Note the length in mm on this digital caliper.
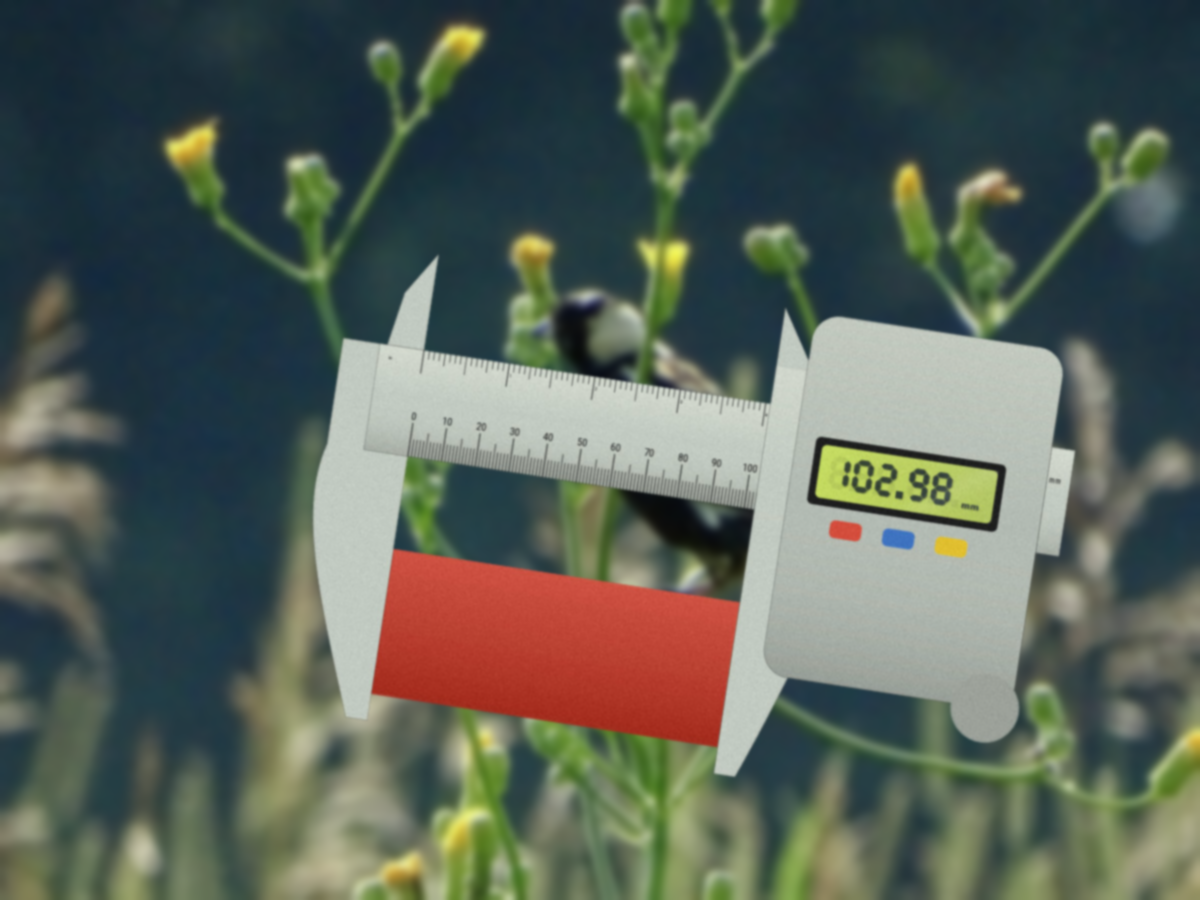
102.98 mm
